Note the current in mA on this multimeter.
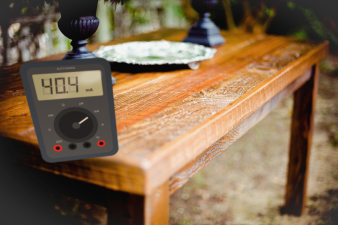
40.4 mA
